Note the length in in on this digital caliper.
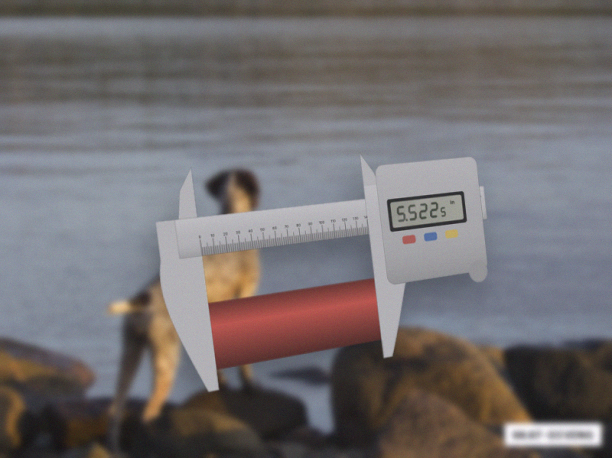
5.5225 in
